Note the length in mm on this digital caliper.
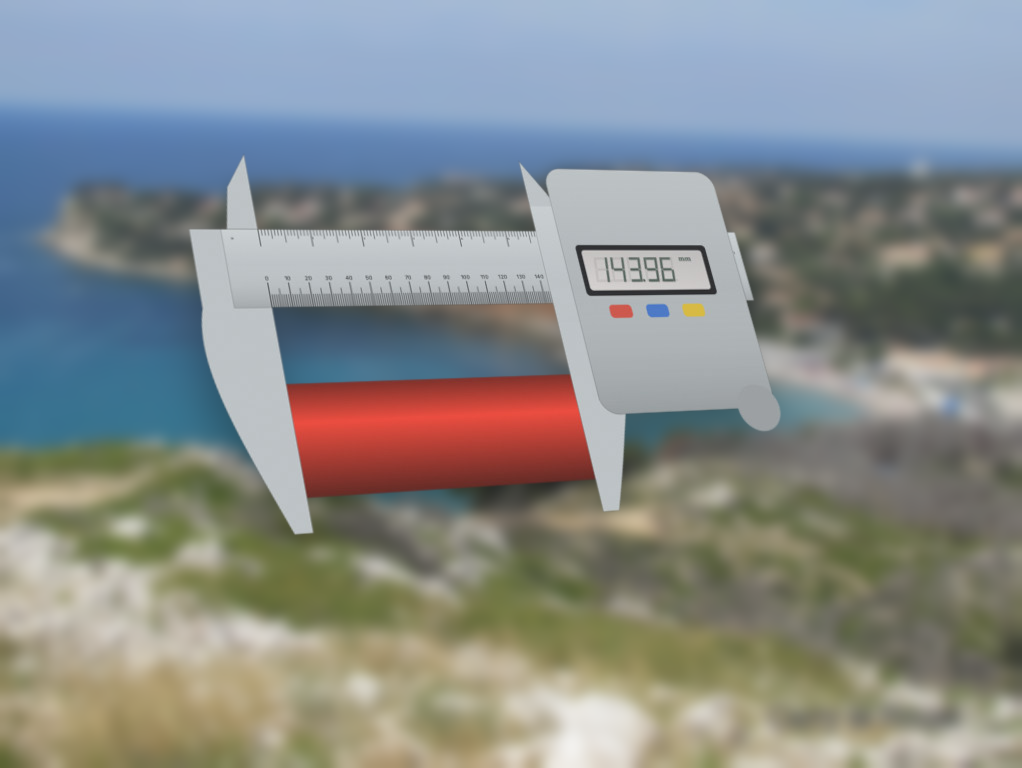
143.96 mm
